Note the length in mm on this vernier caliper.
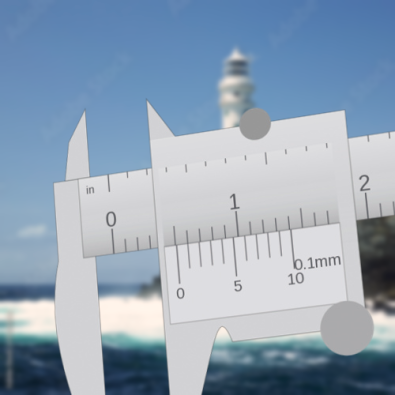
5.1 mm
